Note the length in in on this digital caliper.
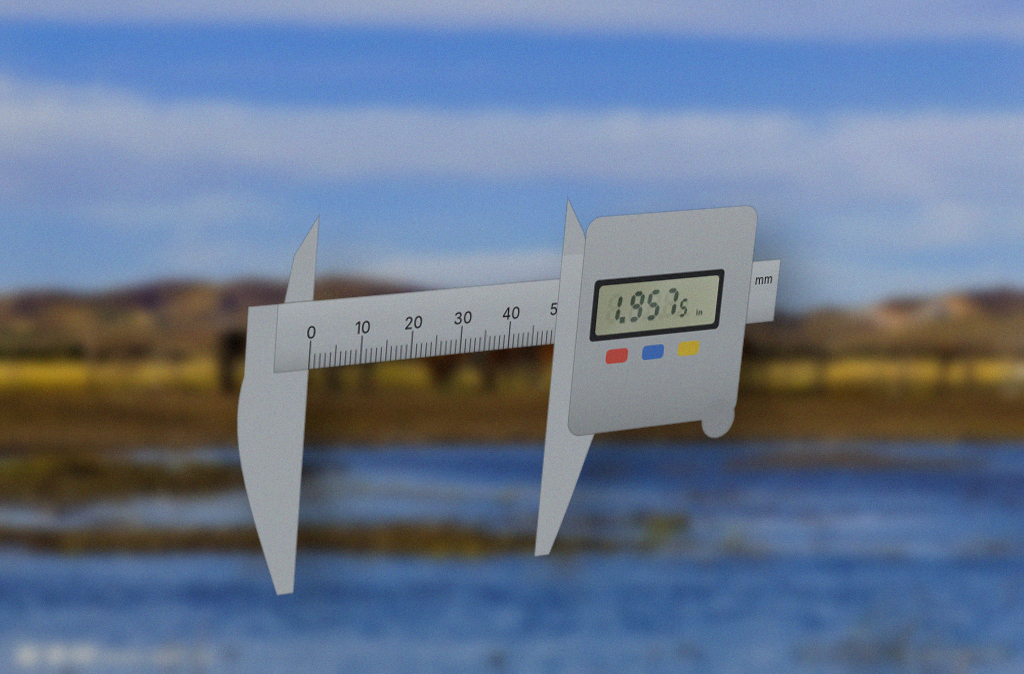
1.9575 in
